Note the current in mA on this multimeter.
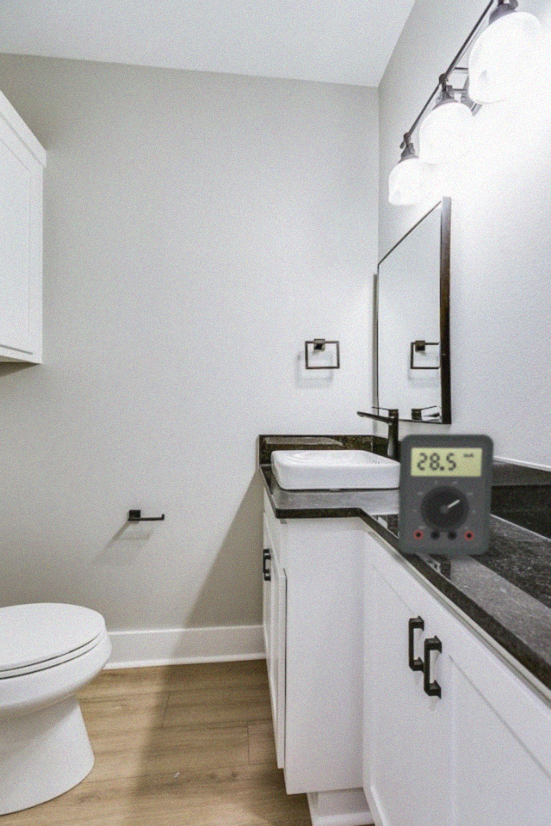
28.5 mA
